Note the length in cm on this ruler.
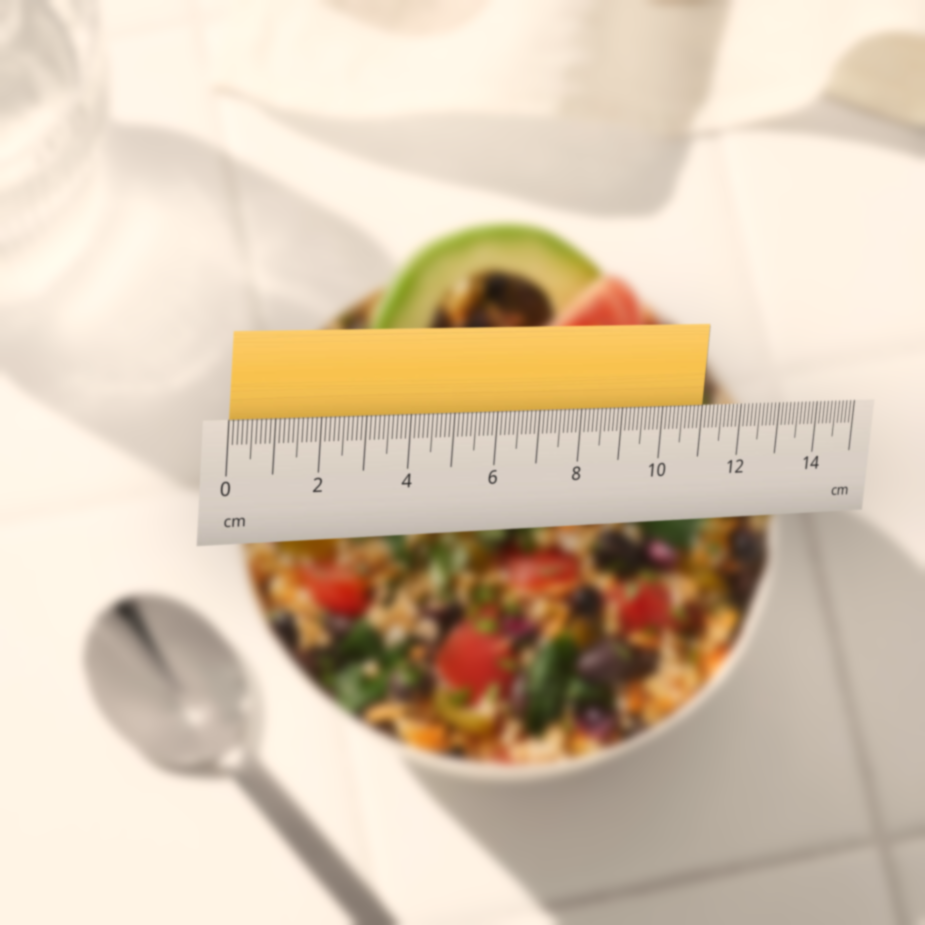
11 cm
